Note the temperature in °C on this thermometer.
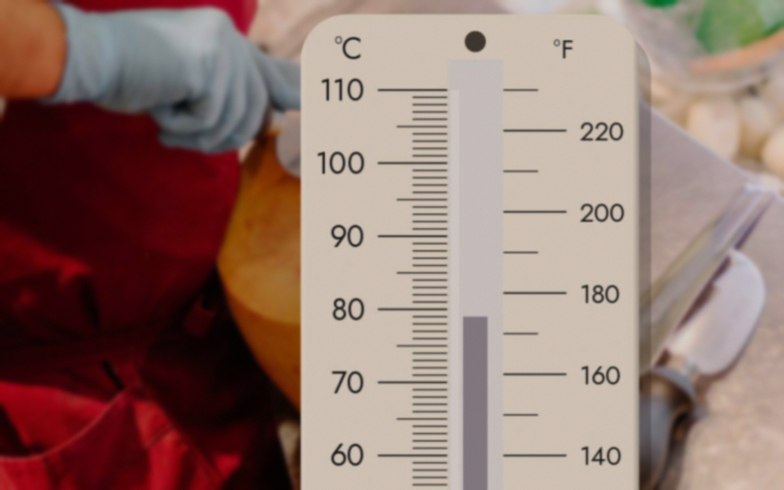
79 °C
